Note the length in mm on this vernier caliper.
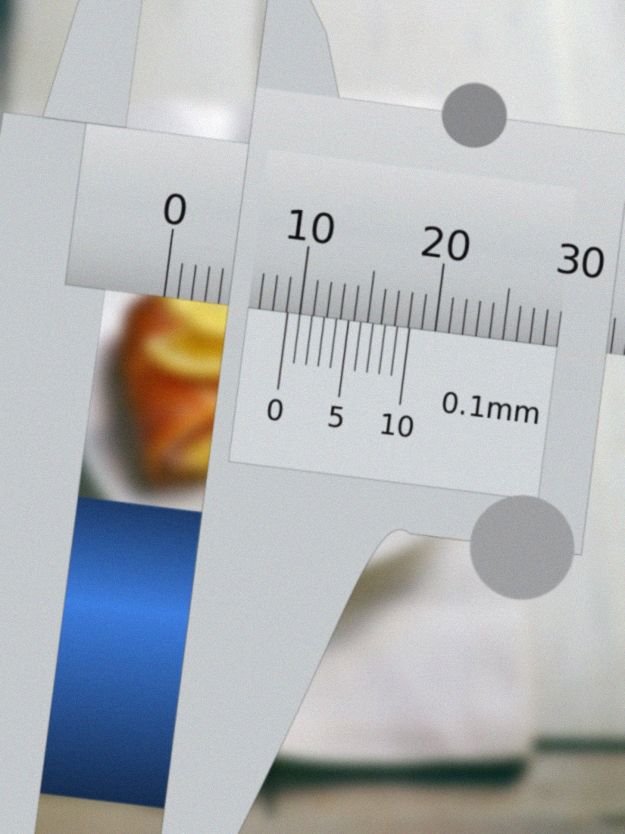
9.1 mm
